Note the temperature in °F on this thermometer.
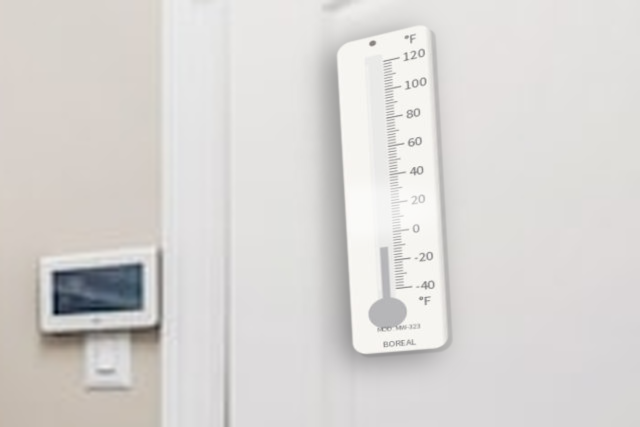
-10 °F
